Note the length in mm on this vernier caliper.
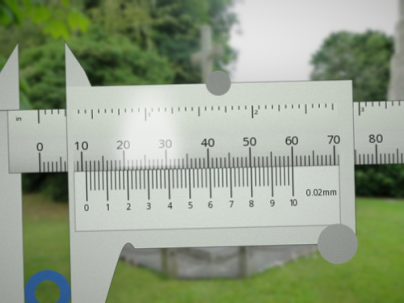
11.0 mm
